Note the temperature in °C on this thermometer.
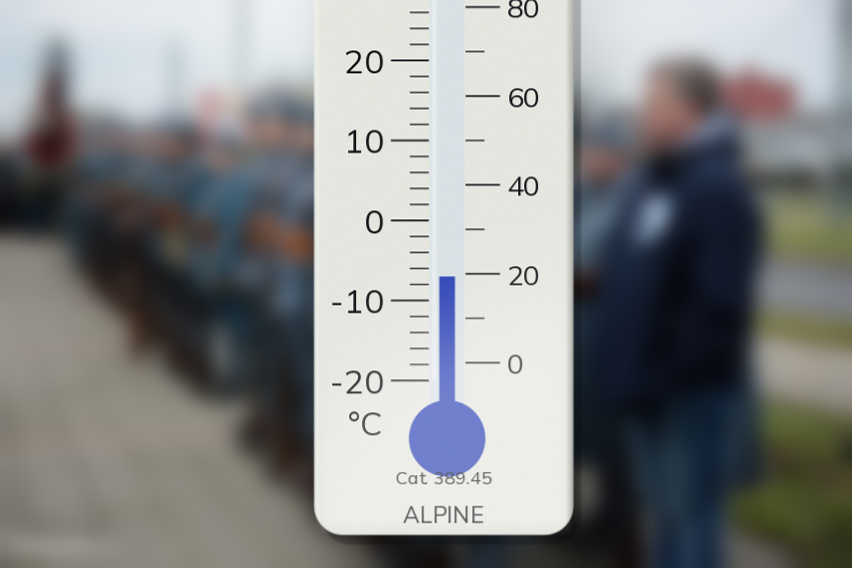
-7 °C
